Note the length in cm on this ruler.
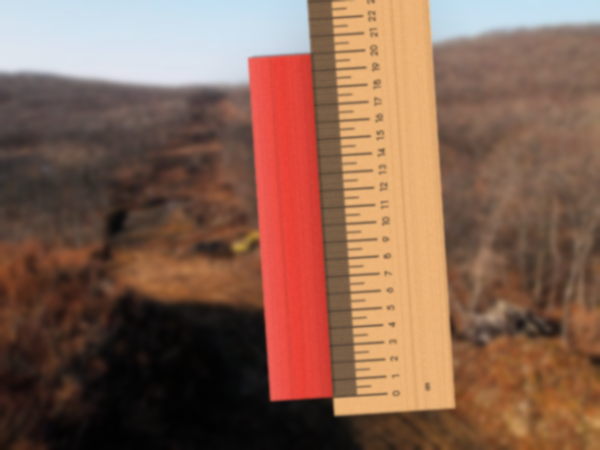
20 cm
